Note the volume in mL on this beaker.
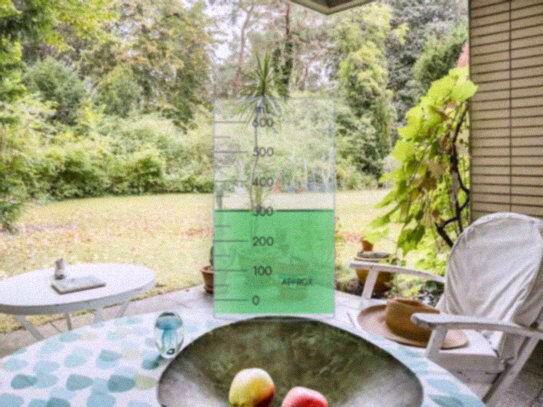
300 mL
